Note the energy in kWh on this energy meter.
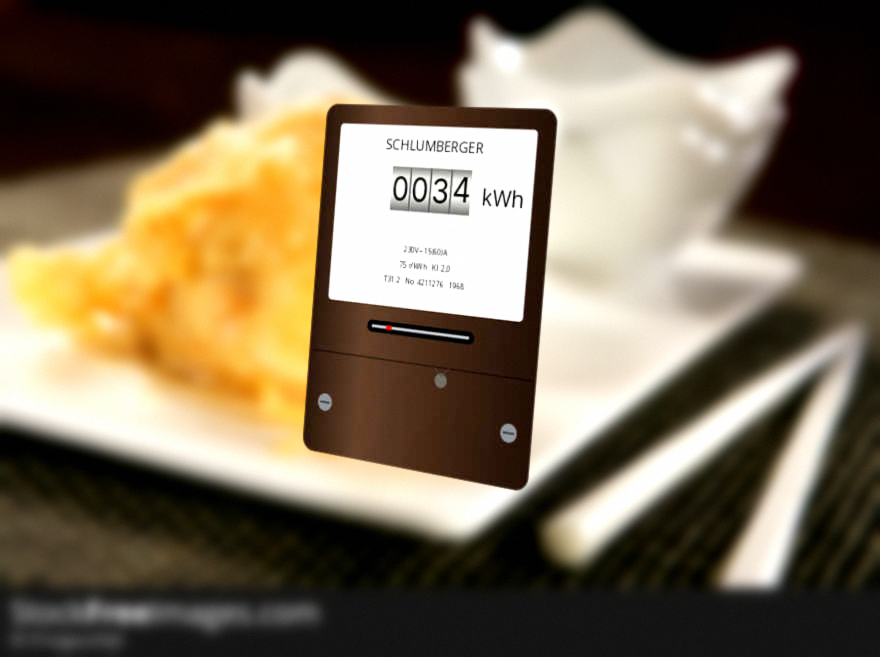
34 kWh
